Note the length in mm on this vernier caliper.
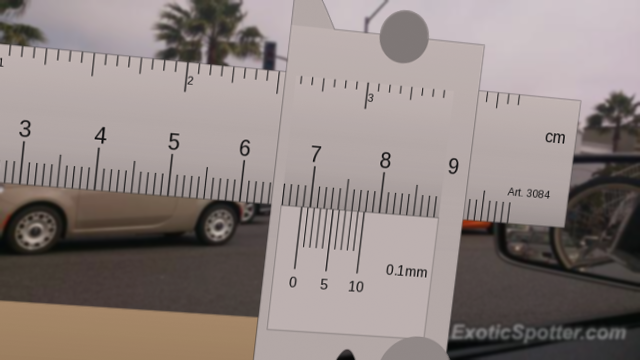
68.8 mm
